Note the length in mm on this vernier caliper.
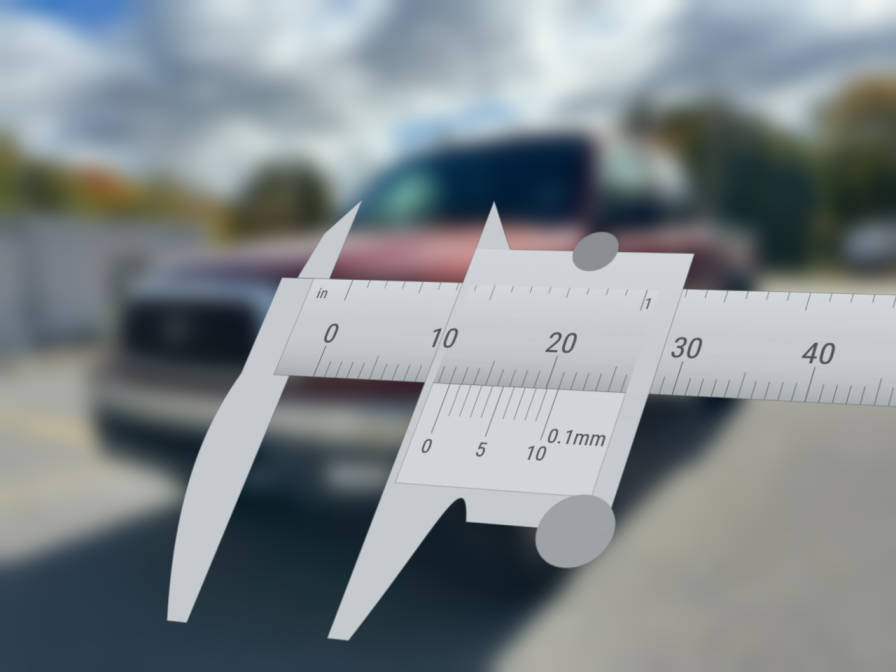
12.0 mm
